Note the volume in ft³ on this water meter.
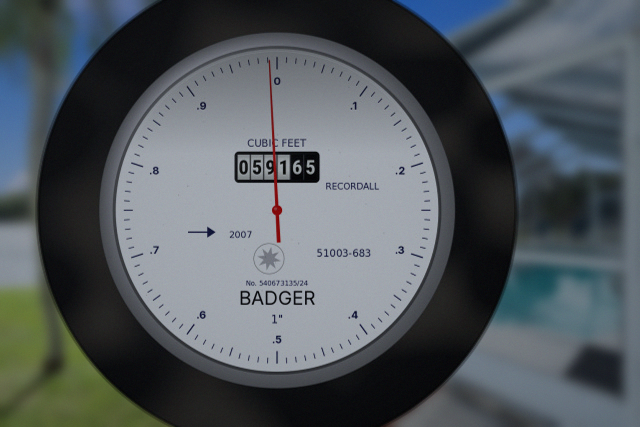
59164.99 ft³
